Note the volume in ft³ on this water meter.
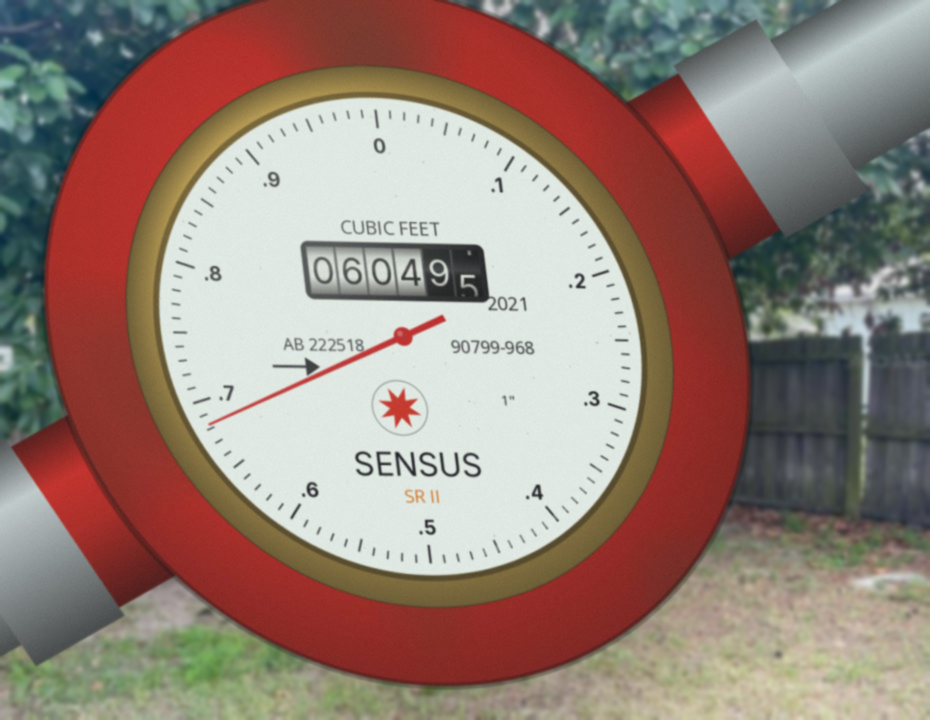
60494.68 ft³
